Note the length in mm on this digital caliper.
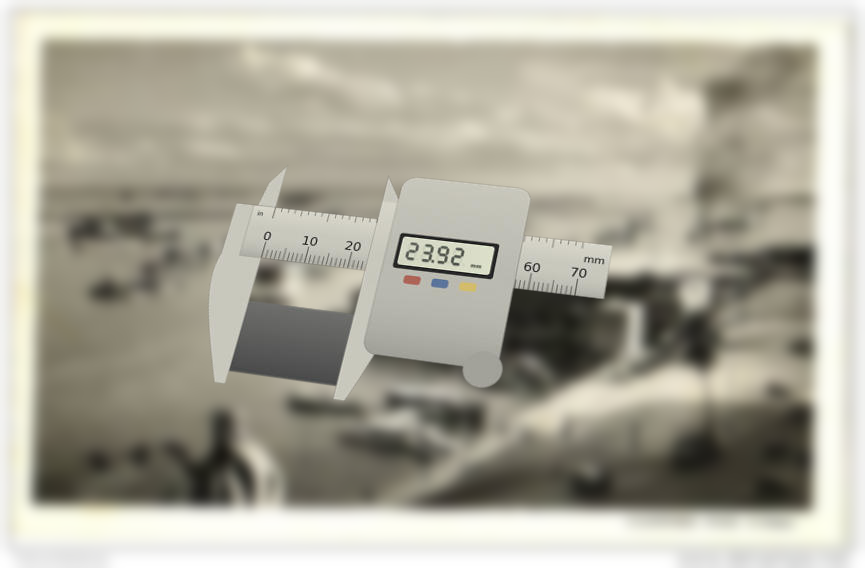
23.92 mm
